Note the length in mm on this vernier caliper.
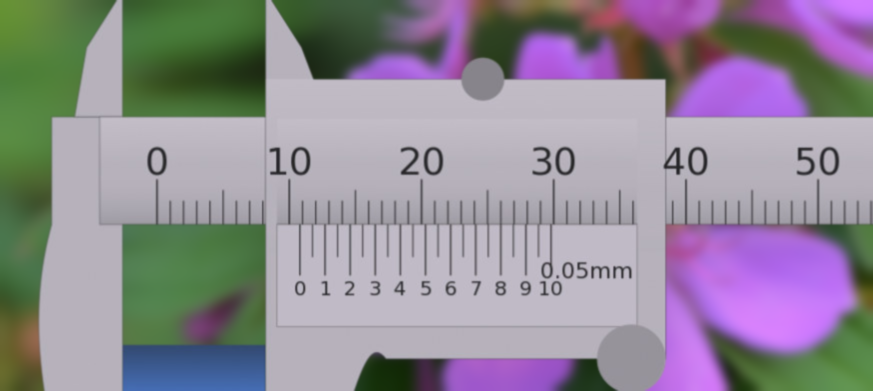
10.8 mm
